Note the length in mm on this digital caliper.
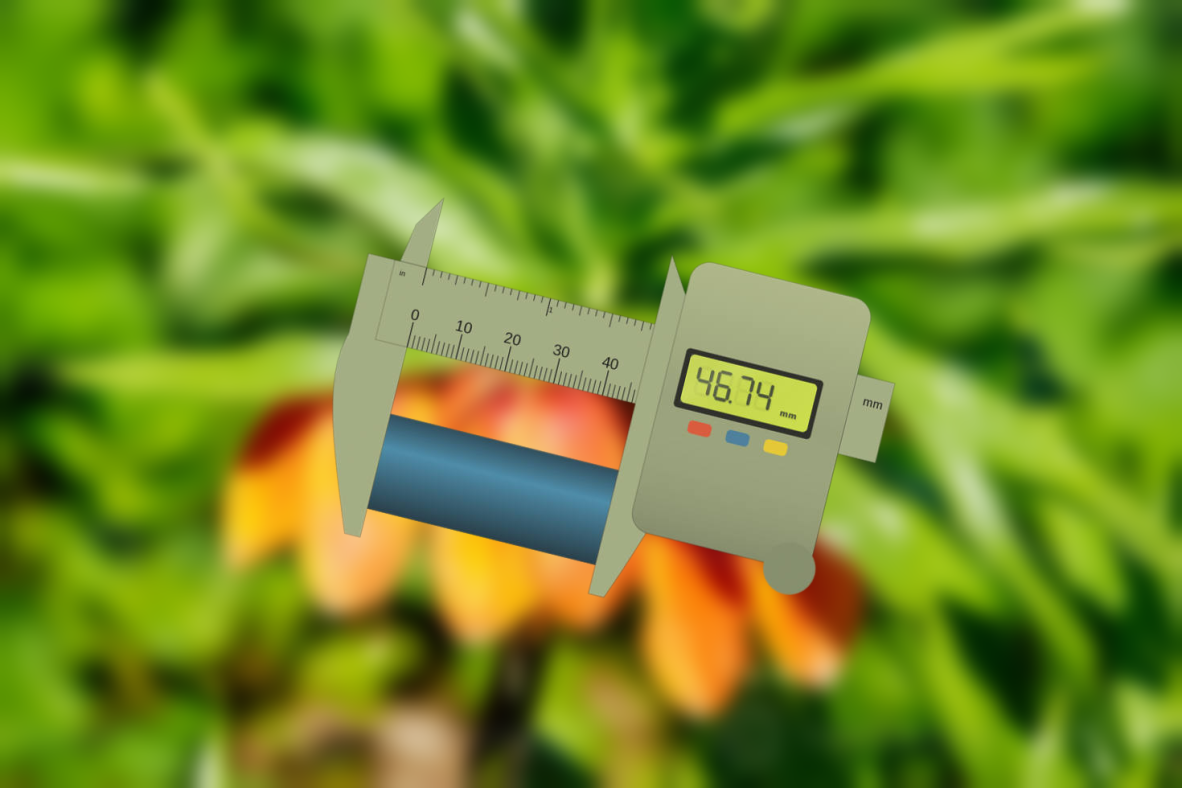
46.74 mm
